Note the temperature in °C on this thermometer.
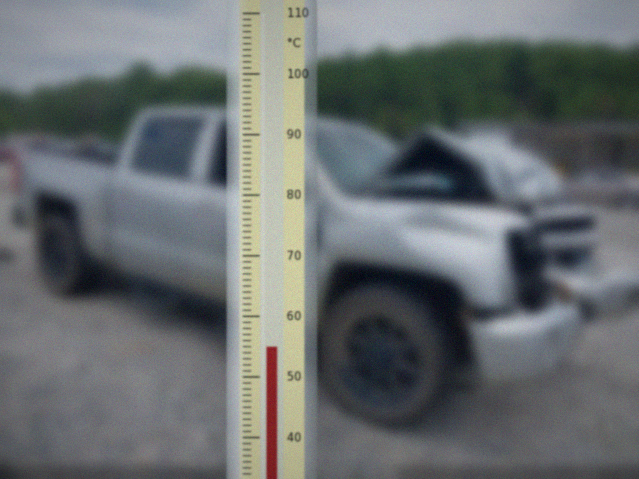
55 °C
